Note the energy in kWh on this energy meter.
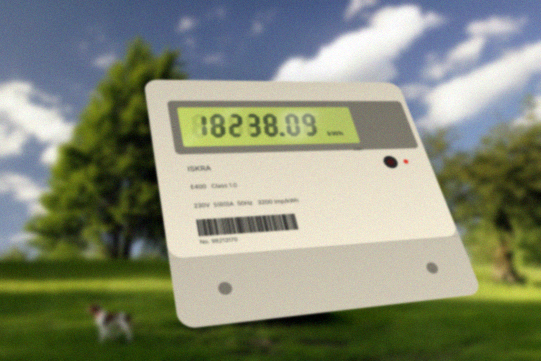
18238.09 kWh
